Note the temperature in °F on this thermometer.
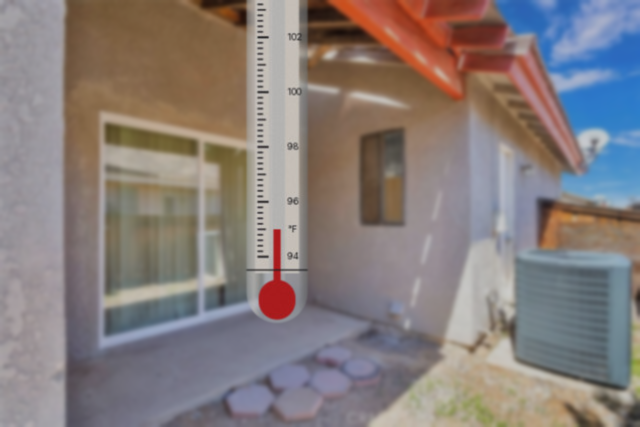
95 °F
